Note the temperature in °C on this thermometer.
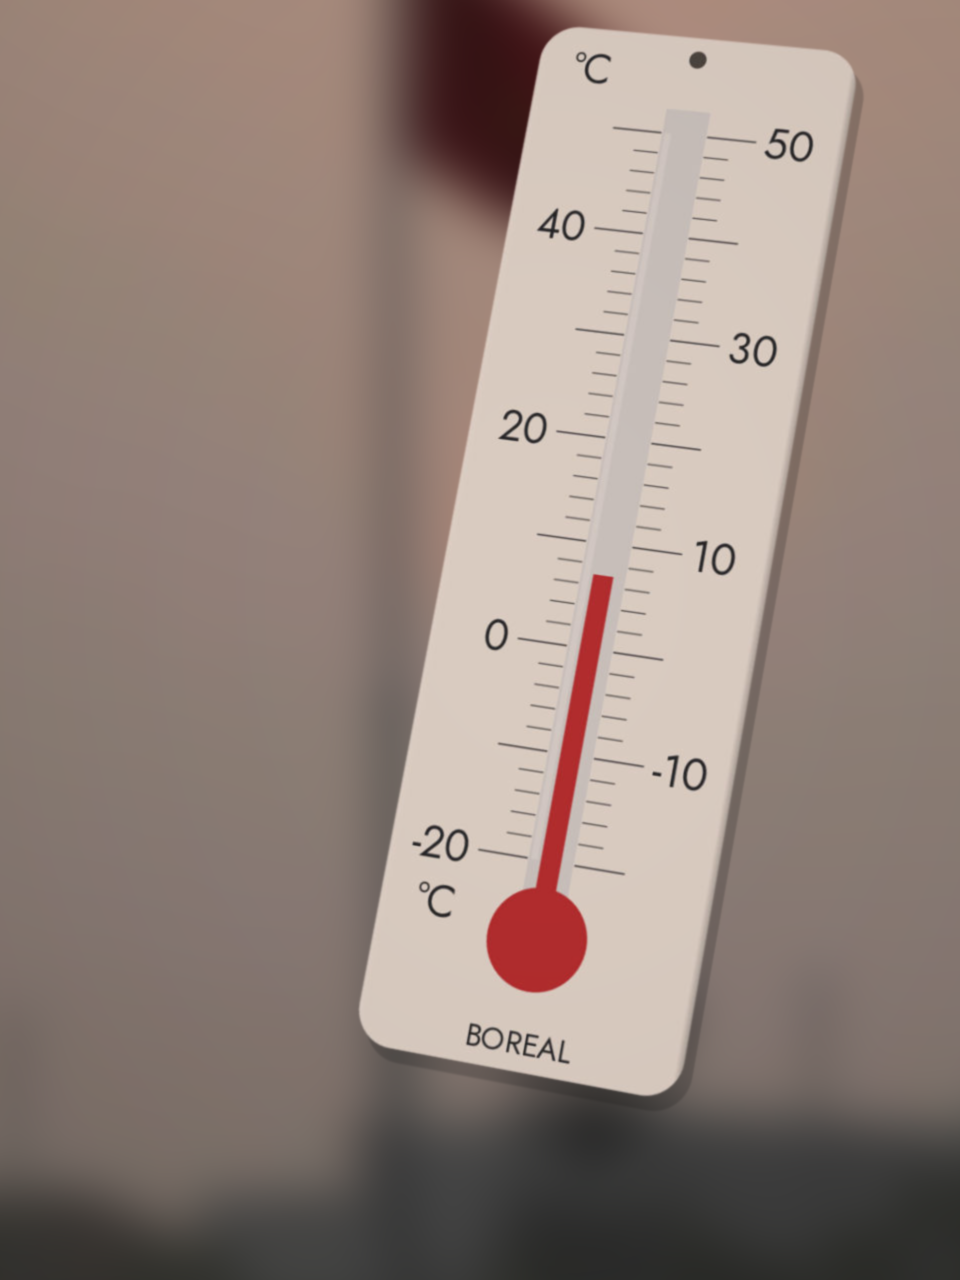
7 °C
